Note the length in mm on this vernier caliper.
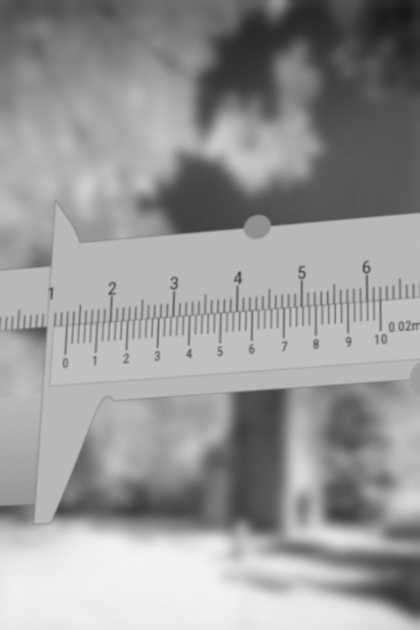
13.0 mm
